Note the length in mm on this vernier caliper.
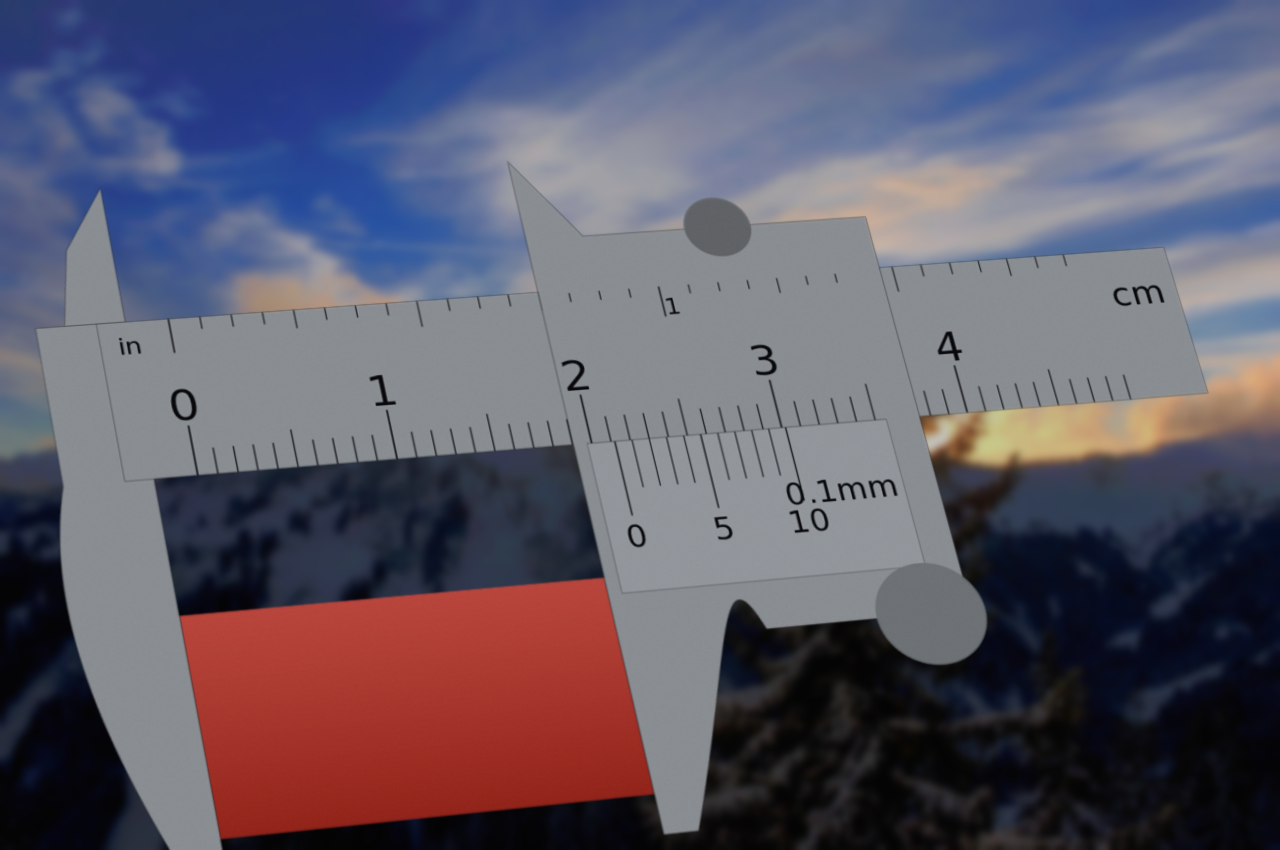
21.2 mm
